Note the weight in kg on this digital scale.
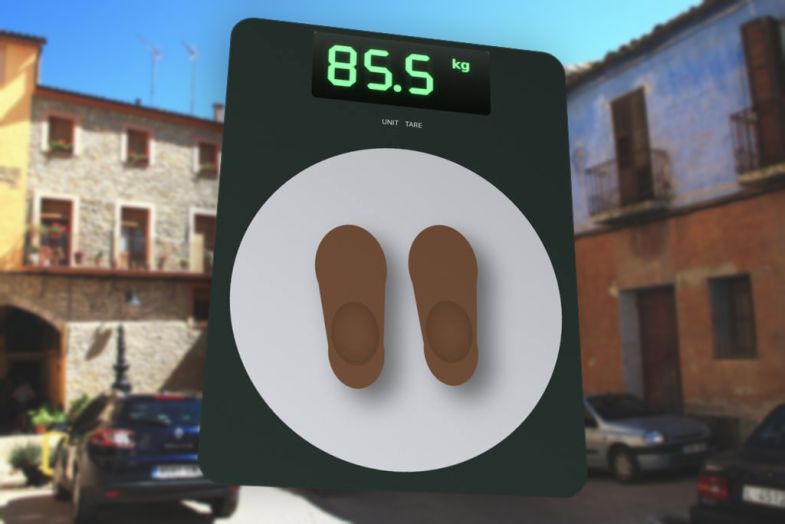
85.5 kg
